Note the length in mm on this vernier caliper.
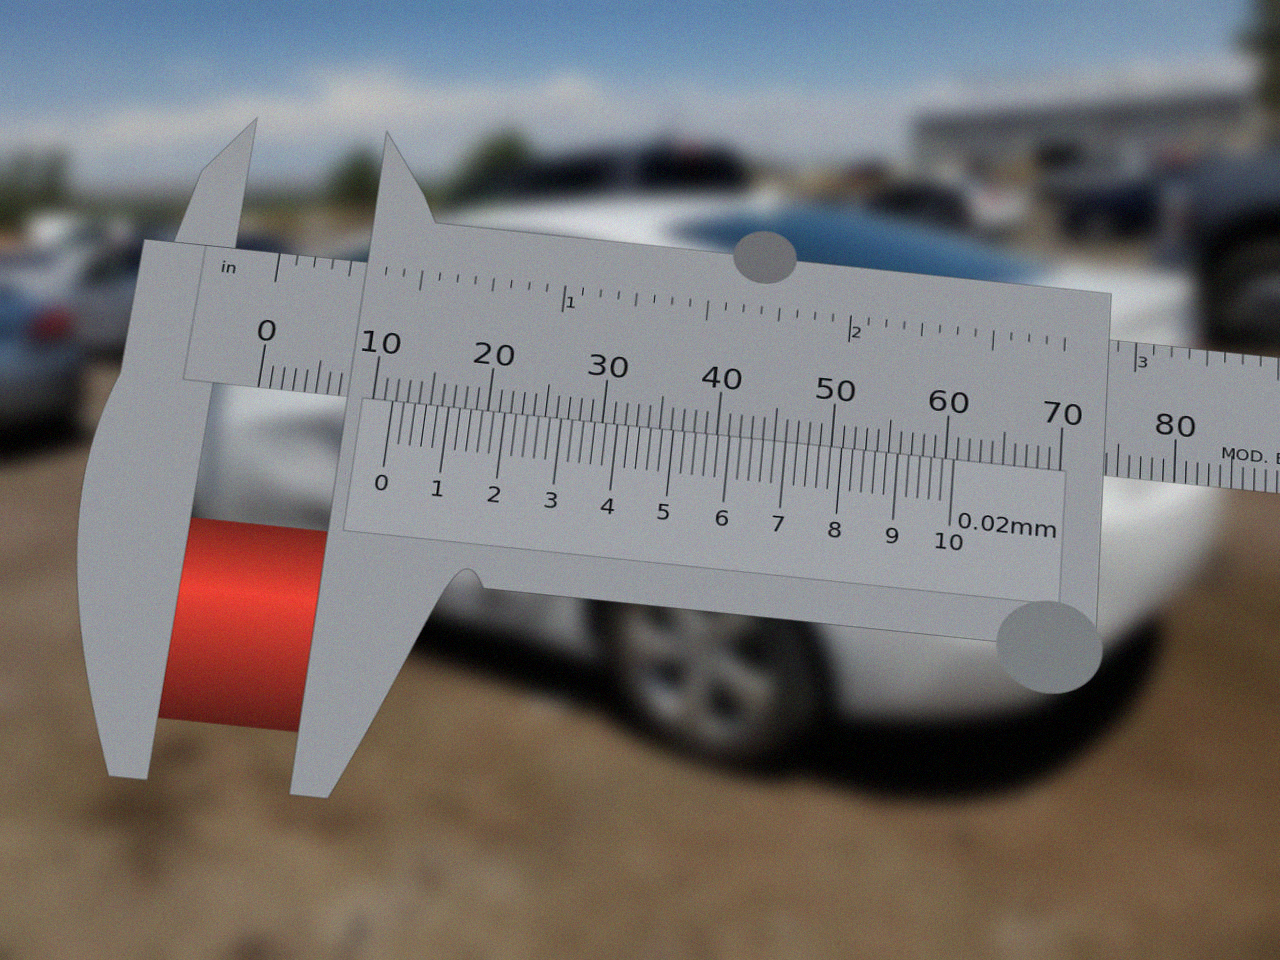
11.7 mm
